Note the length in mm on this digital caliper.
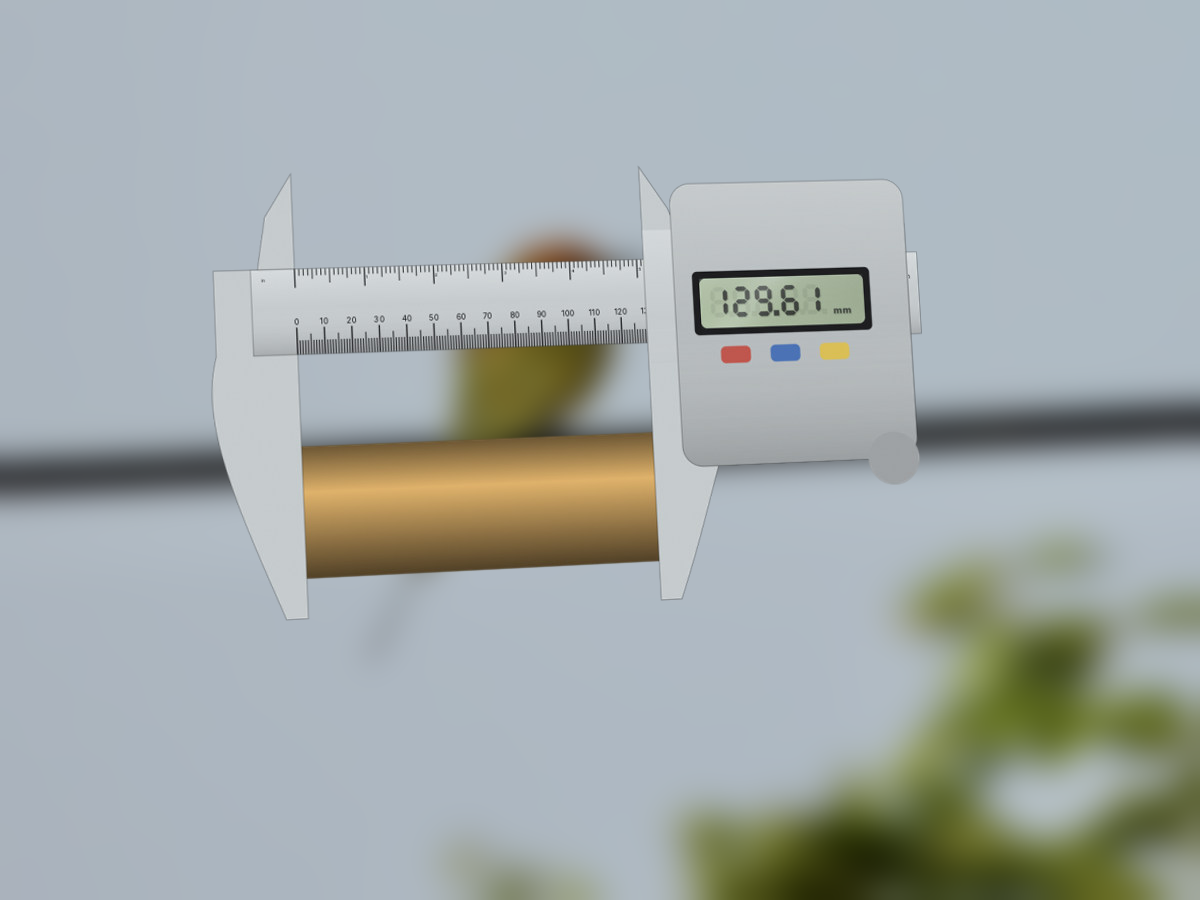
129.61 mm
